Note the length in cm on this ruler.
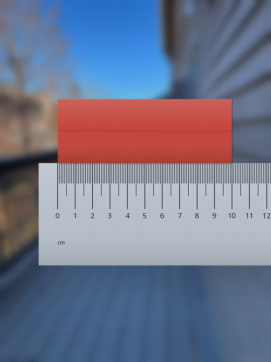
10 cm
